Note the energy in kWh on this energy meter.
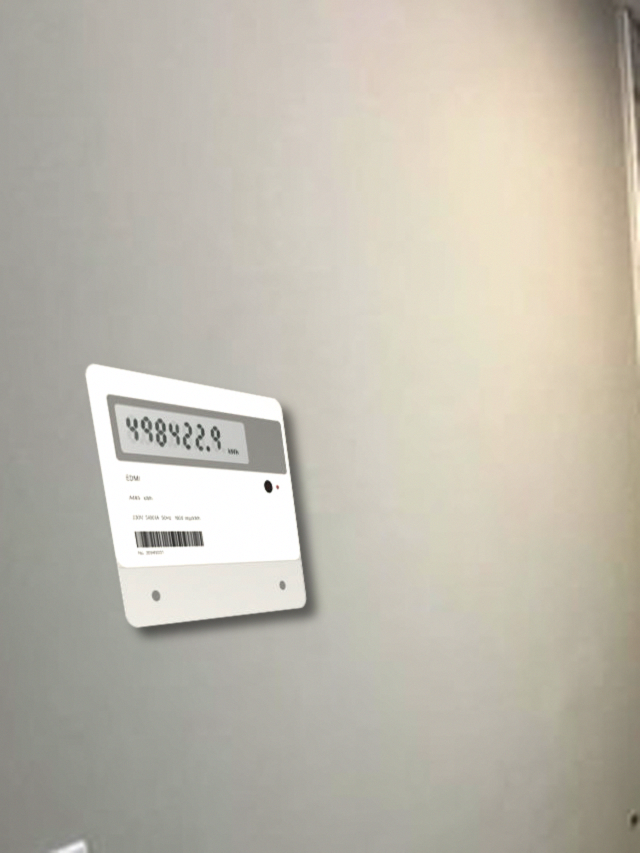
498422.9 kWh
